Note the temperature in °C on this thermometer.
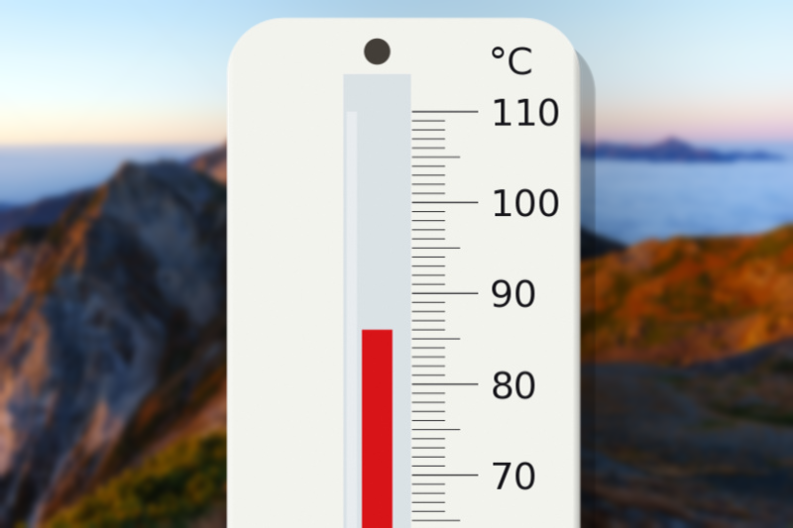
86 °C
